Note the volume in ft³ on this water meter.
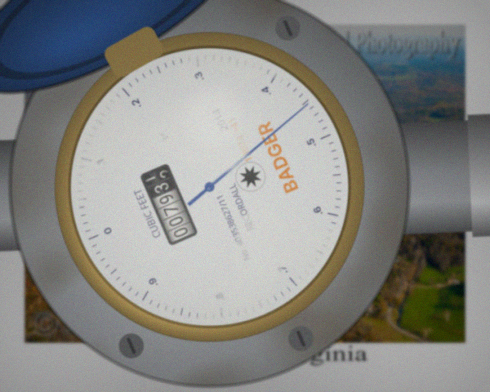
7931.45 ft³
